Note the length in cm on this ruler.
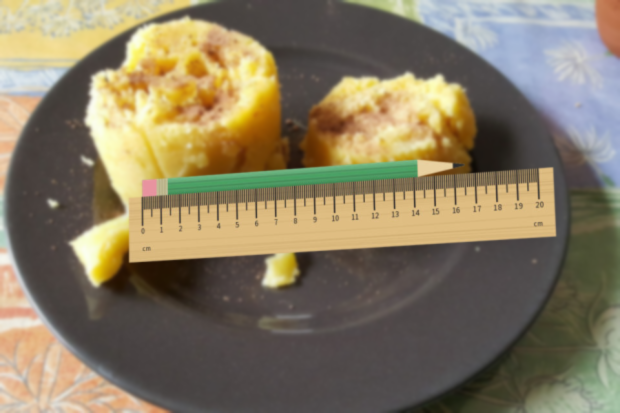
16.5 cm
